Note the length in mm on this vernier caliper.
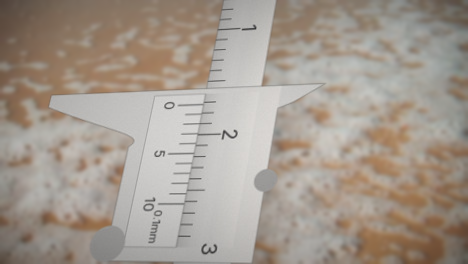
17.2 mm
